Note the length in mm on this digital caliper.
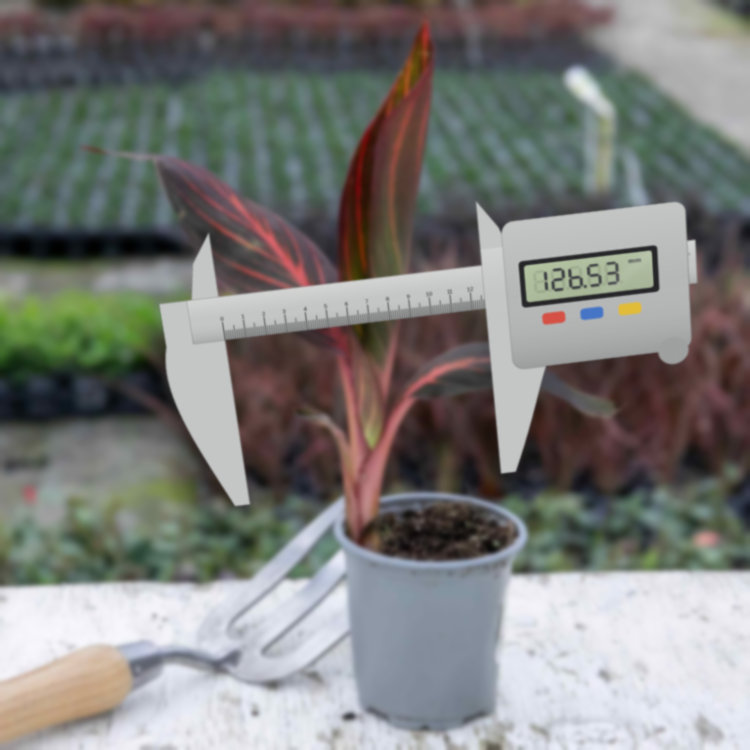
126.53 mm
